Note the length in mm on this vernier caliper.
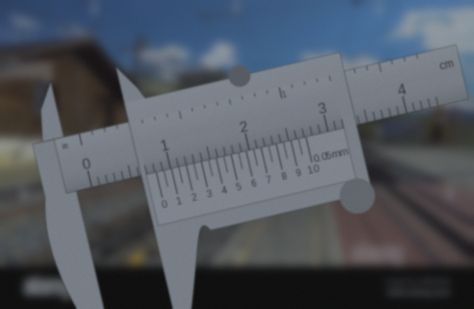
8.2 mm
